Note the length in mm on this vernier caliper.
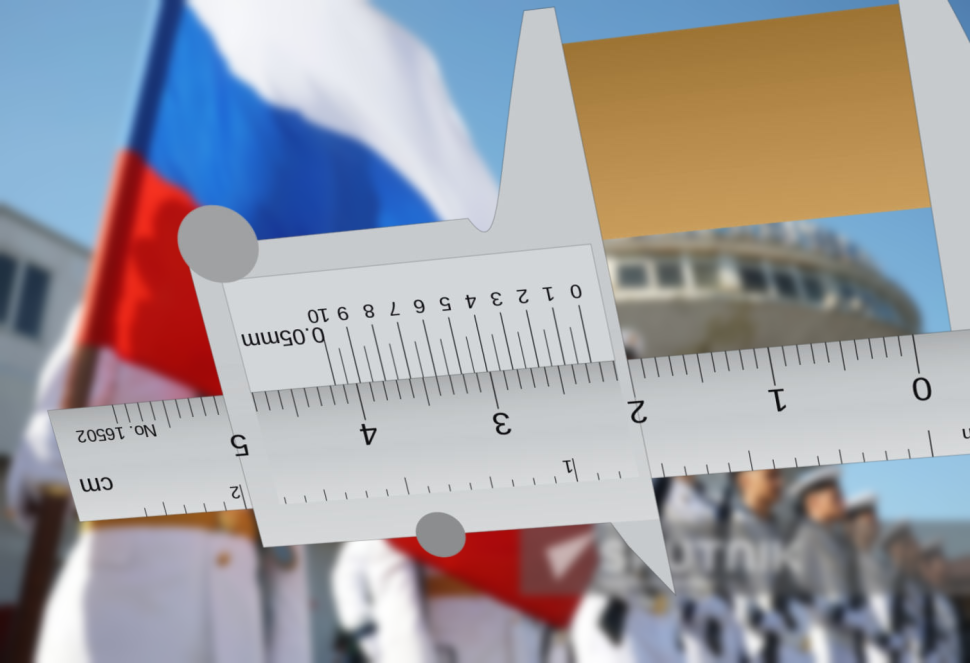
22.6 mm
